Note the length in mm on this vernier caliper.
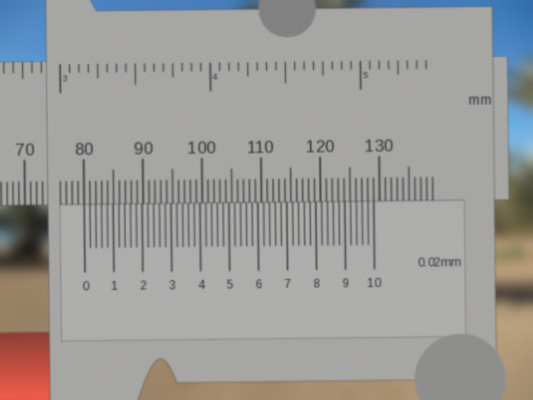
80.0 mm
